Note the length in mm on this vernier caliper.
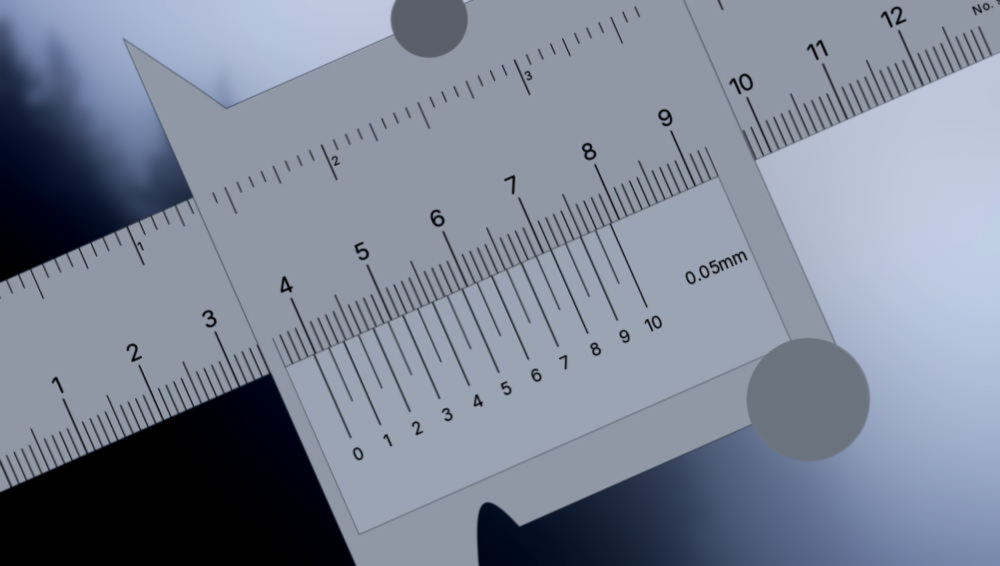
39.8 mm
